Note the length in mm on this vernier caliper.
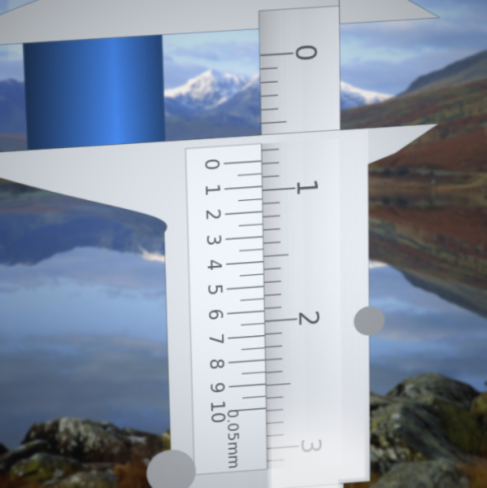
7.8 mm
